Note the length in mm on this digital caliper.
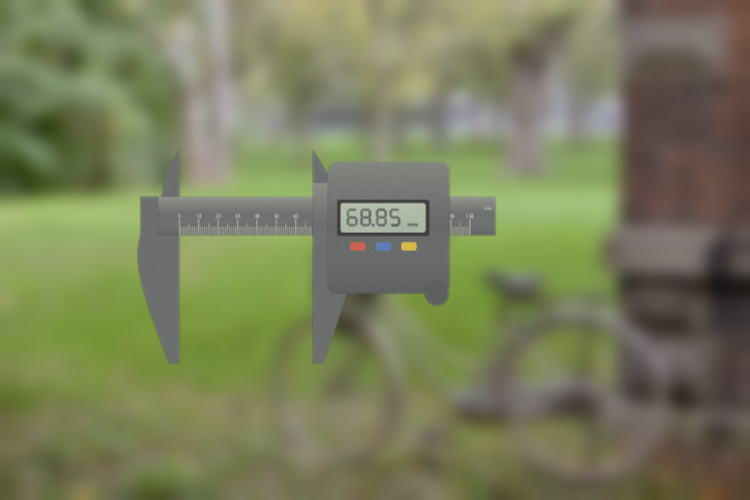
68.85 mm
